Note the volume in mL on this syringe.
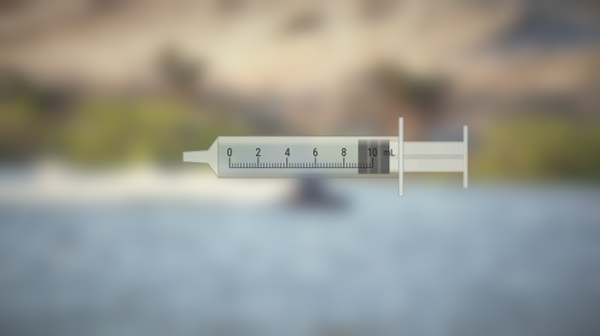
9 mL
